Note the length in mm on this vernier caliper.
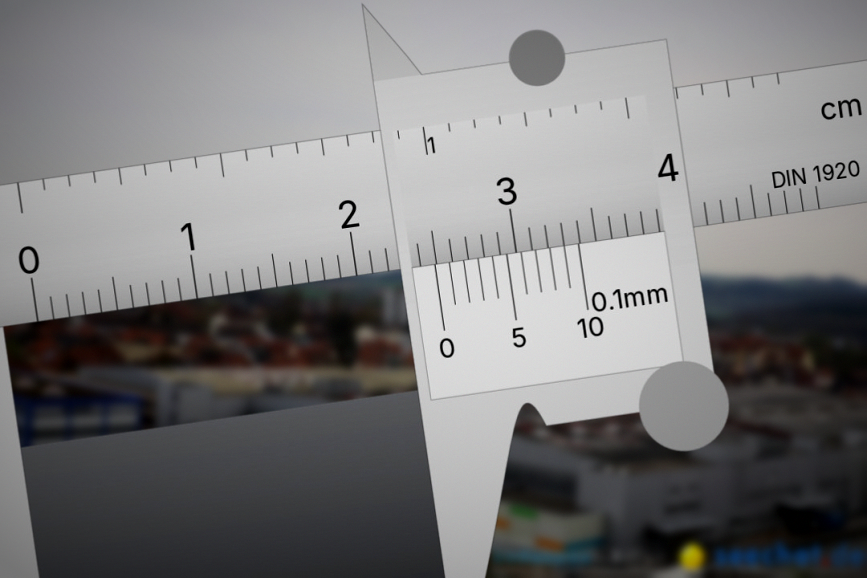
24.9 mm
